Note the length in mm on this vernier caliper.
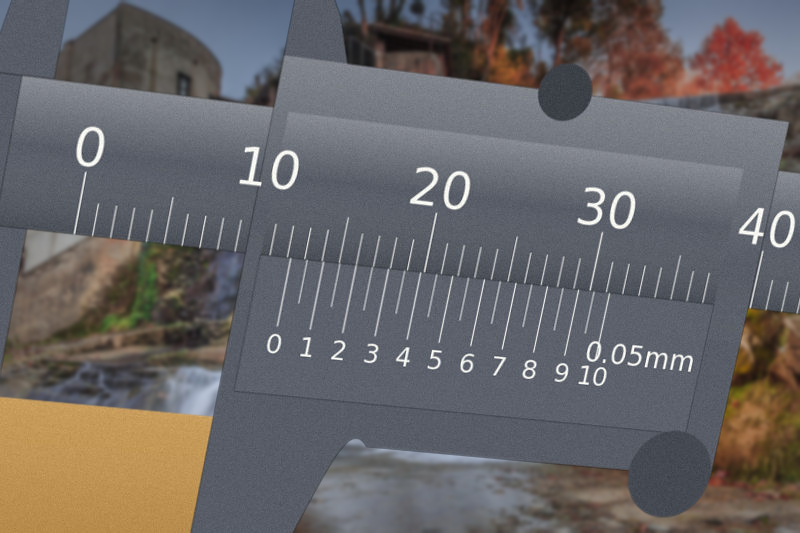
12.2 mm
